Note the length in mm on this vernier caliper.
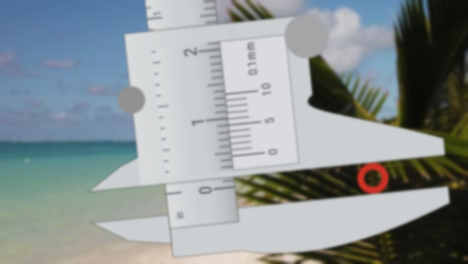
4.5 mm
